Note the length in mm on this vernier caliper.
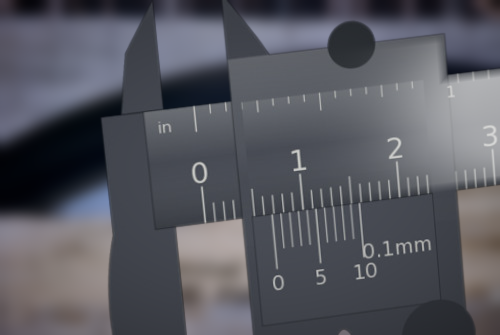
6.8 mm
